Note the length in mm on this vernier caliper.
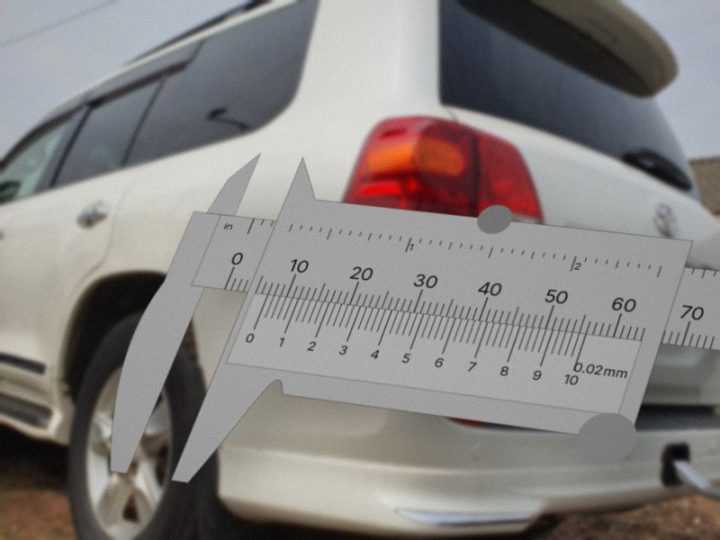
7.0 mm
